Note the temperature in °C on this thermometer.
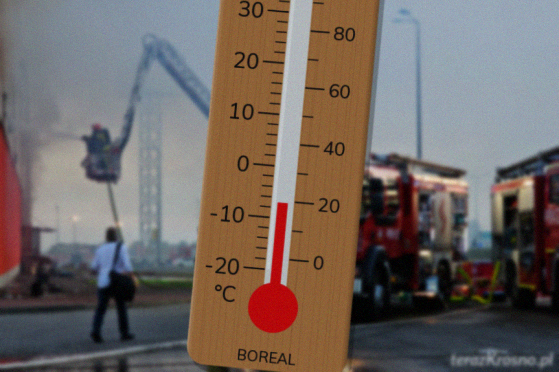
-7 °C
